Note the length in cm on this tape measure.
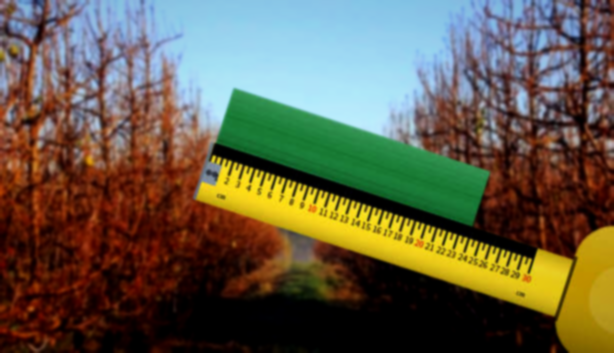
24 cm
